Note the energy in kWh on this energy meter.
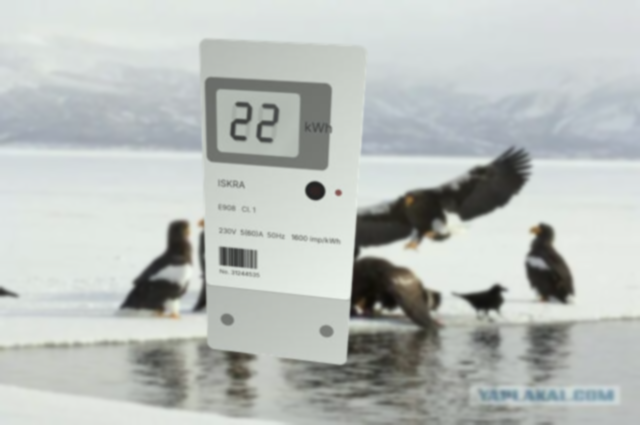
22 kWh
